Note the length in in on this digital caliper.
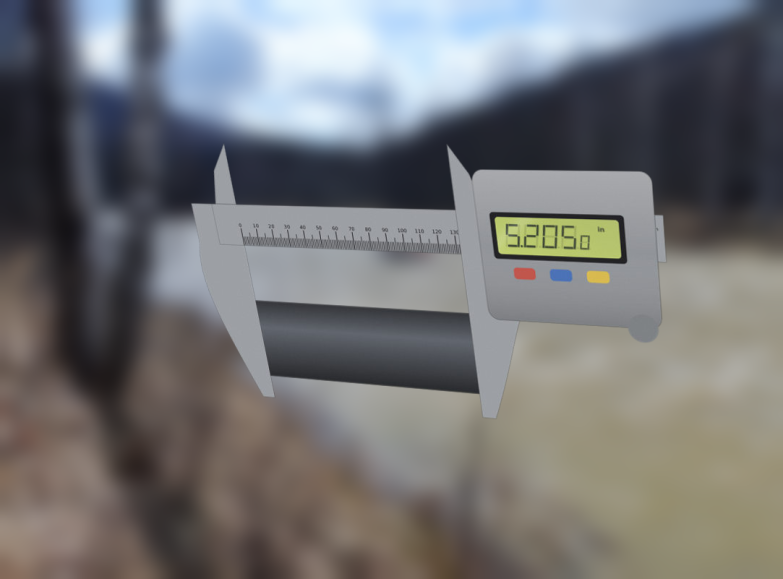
5.2050 in
